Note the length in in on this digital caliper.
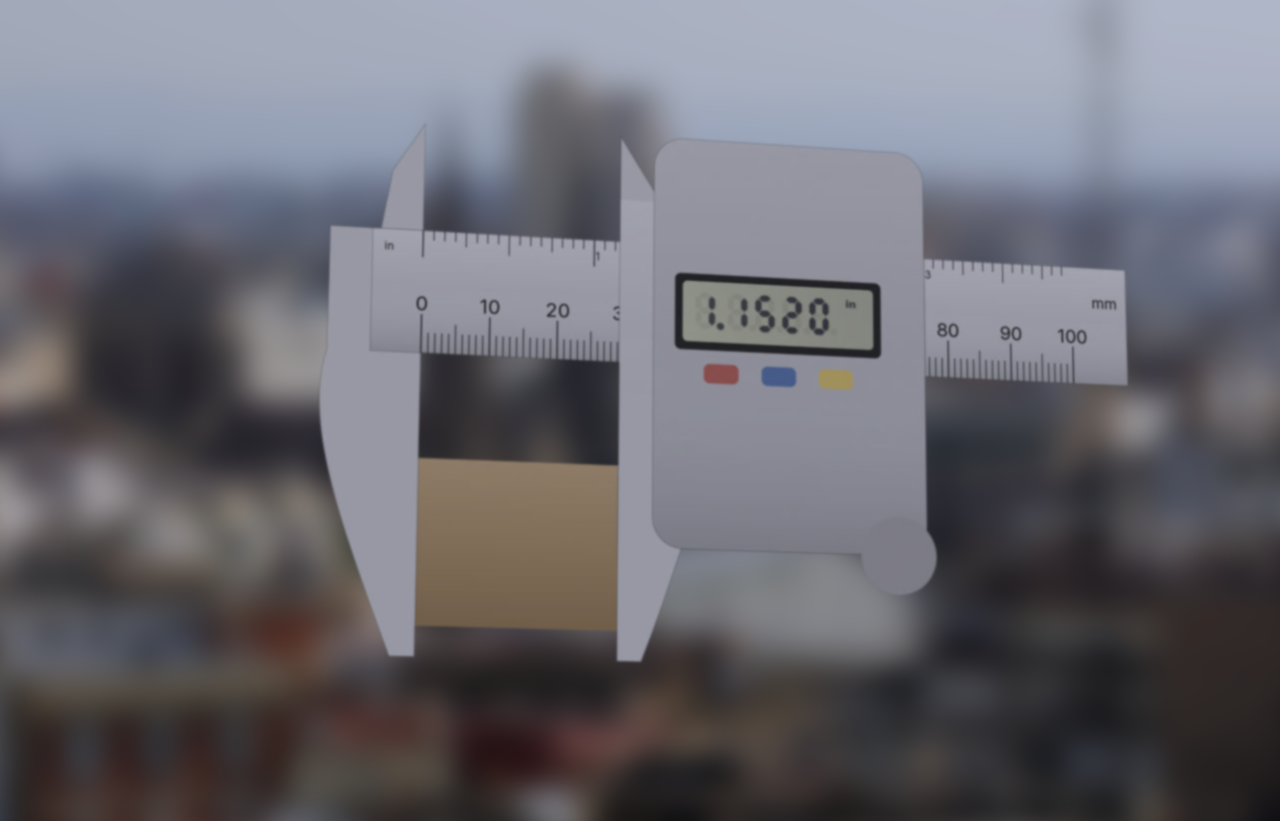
1.1520 in
